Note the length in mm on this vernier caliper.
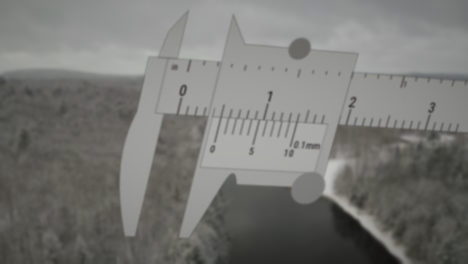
5.0 mm
